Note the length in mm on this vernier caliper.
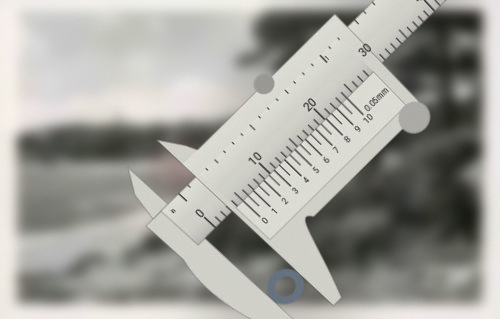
5.0 mm
